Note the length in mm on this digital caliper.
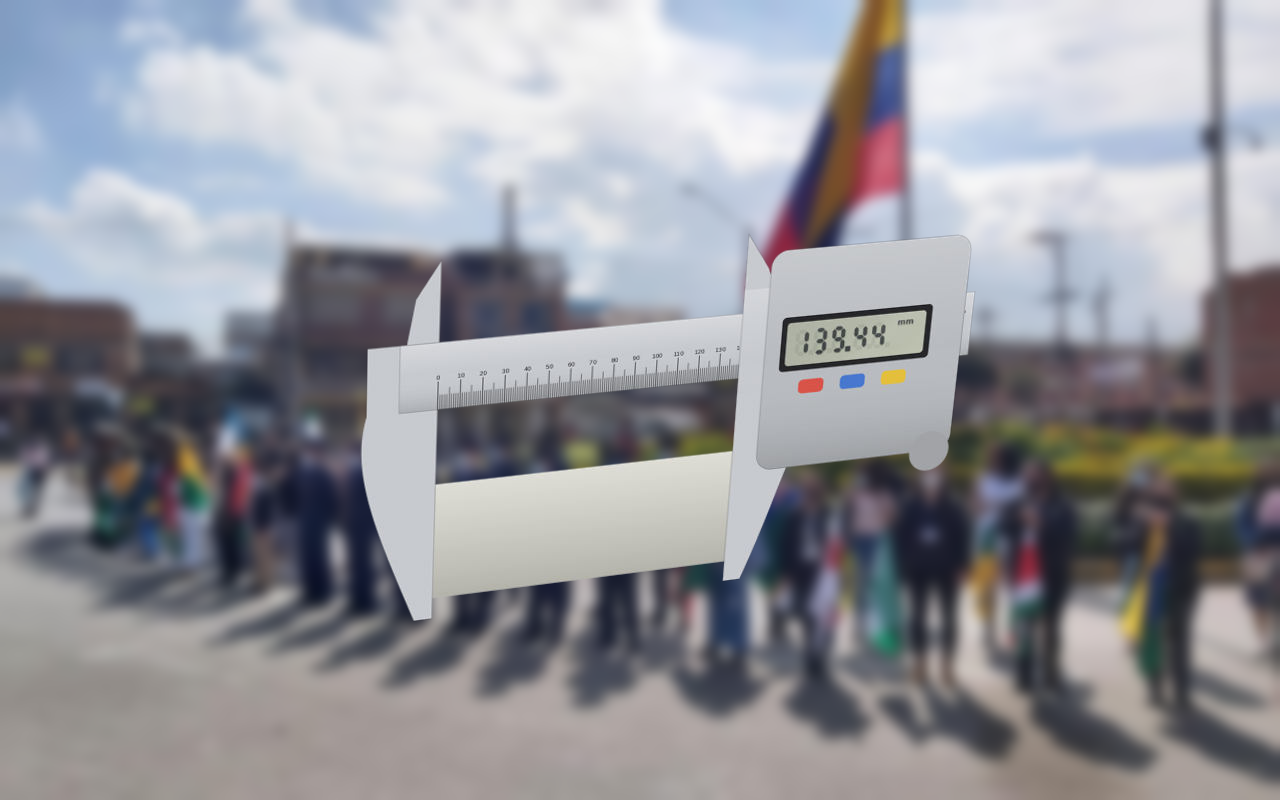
139.44 mm
